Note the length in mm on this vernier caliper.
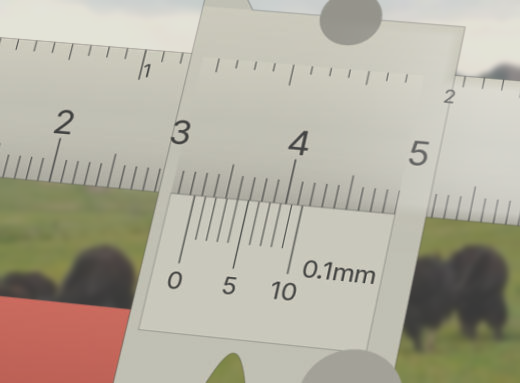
32.4 mm
